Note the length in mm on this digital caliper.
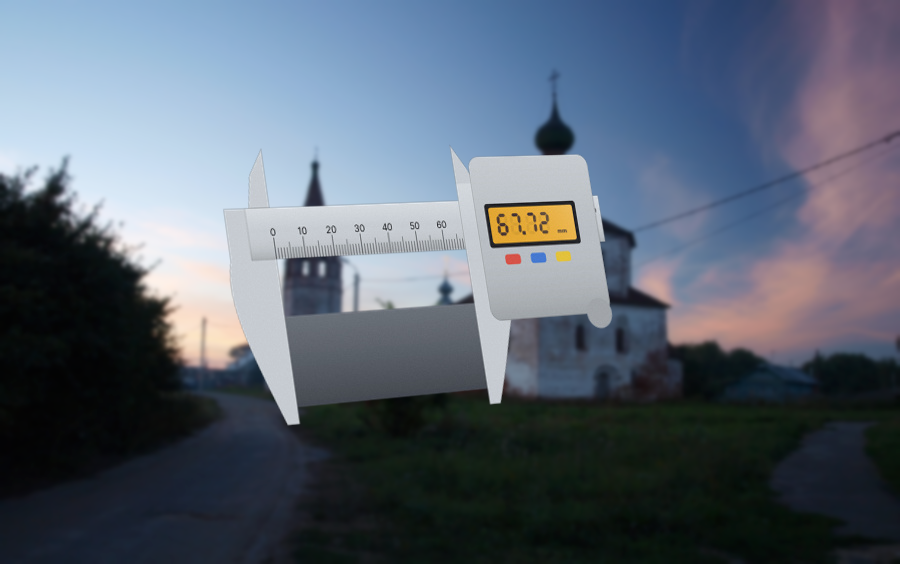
67.72 mm
